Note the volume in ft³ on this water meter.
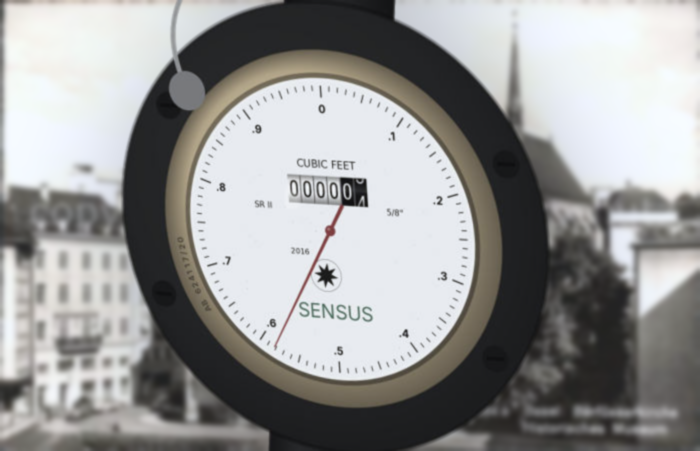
3.58 ft³
